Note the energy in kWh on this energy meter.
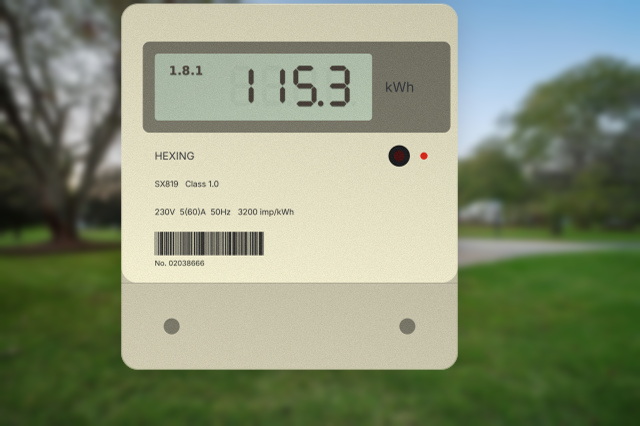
115.3 kWh
